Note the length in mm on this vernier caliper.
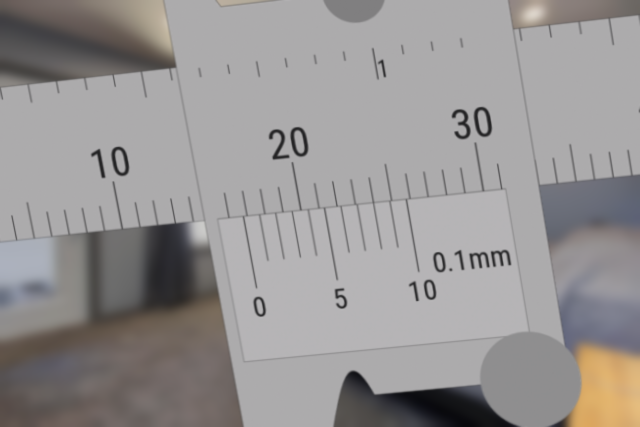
16.8 mm
